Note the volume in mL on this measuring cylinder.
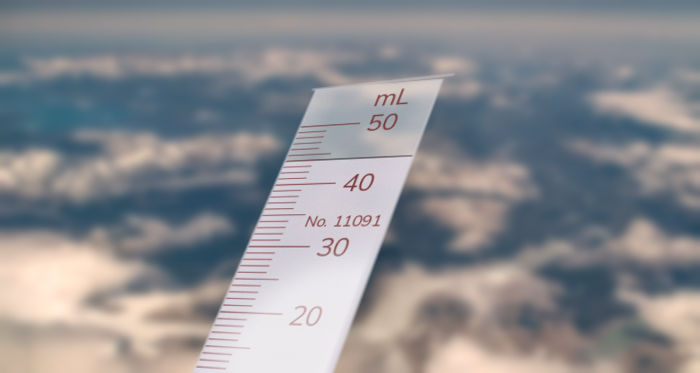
44 mL
